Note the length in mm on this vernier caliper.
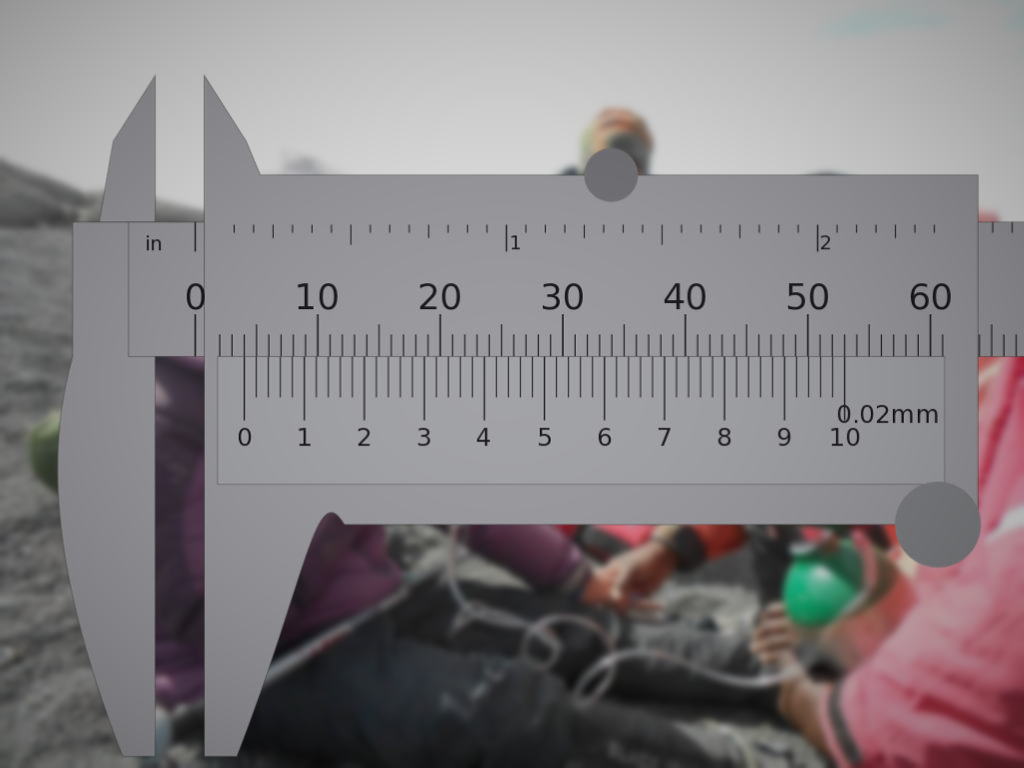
4.0 mm
